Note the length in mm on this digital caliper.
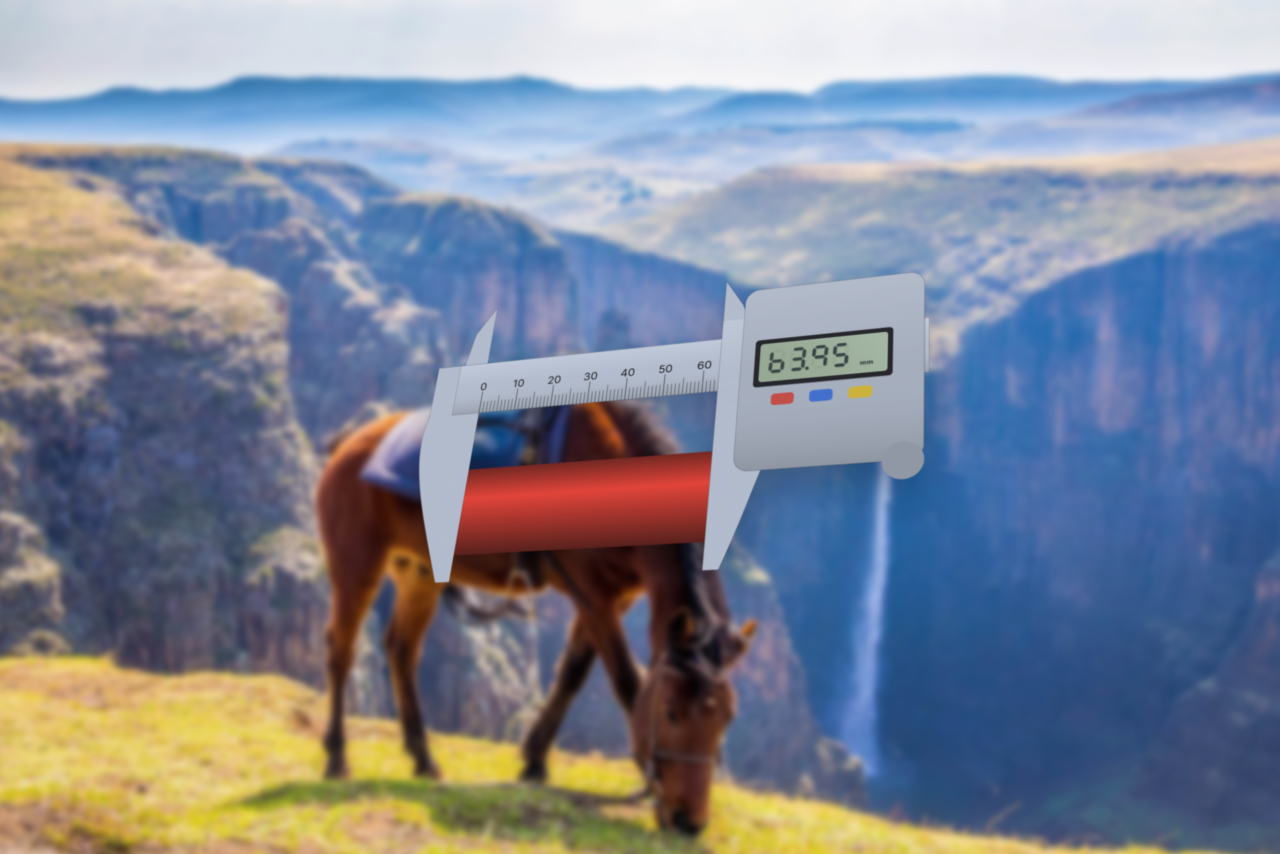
63.95 mm
